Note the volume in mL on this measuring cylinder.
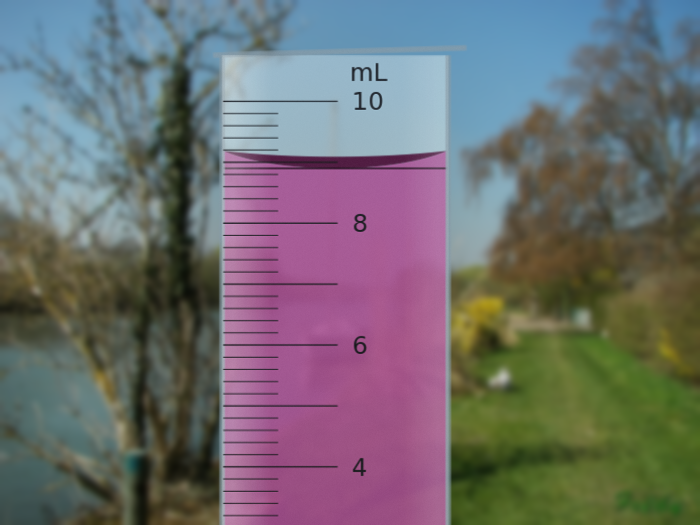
8.9 mL
